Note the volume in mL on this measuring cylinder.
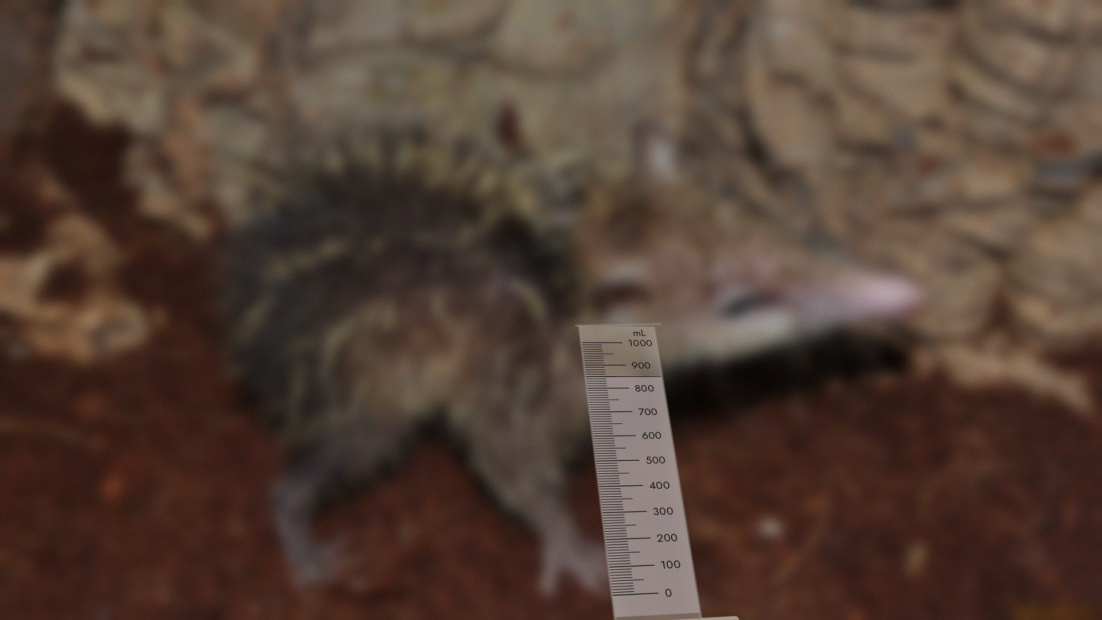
850 mL
